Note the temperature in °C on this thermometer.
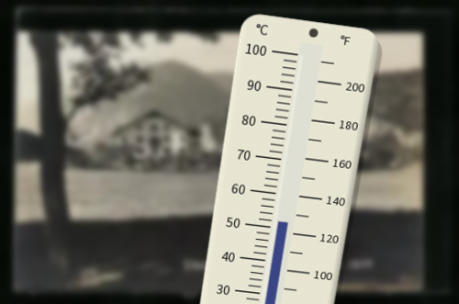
52 °C
